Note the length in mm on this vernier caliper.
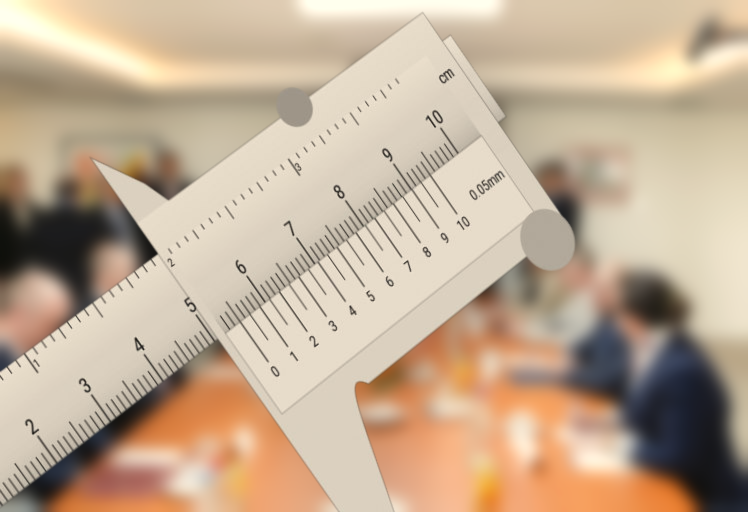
55.0 mm
